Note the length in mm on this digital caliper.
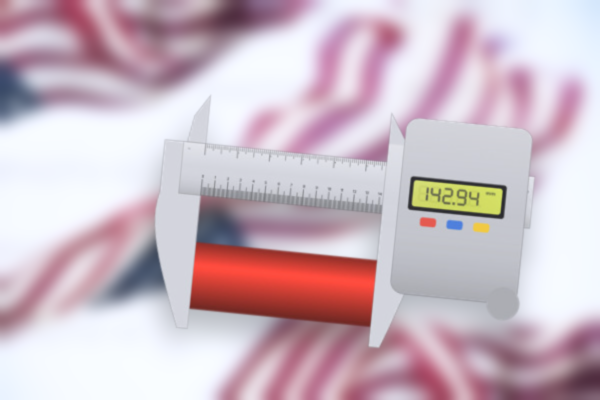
142.94 mm
